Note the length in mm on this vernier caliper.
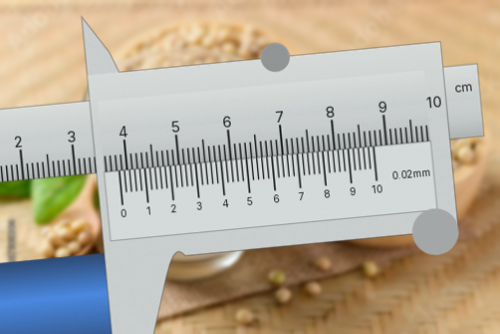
38.5 mm
